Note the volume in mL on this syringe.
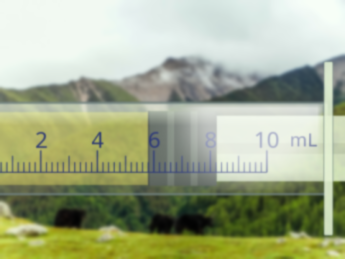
5.8 mL
